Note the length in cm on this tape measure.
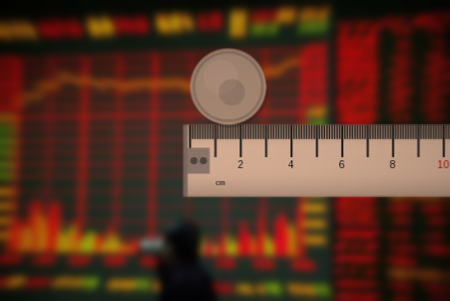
3 cm
